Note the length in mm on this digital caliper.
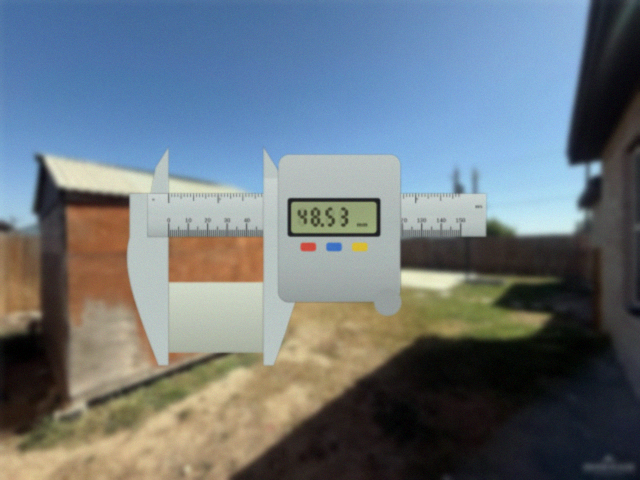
48.53 mm
